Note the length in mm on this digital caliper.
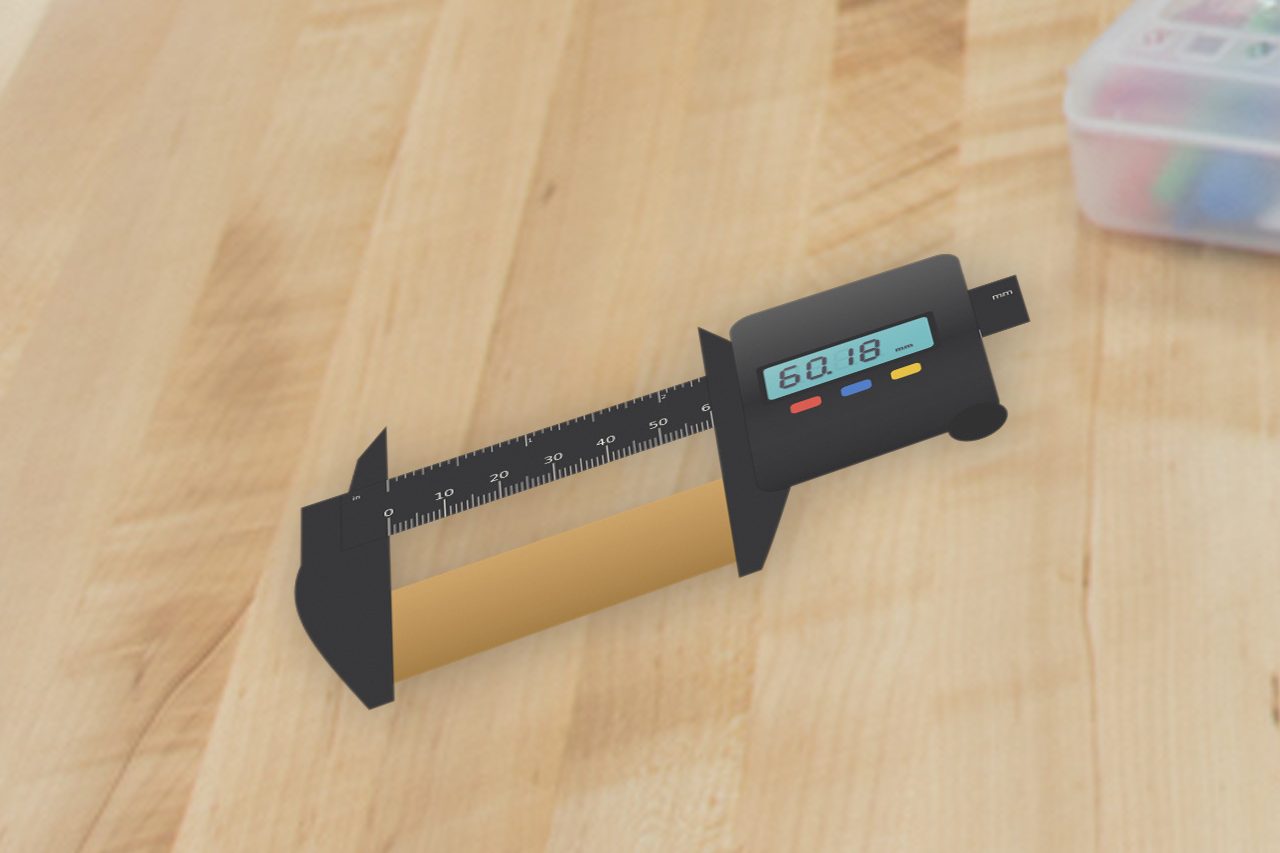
60.18 mm
